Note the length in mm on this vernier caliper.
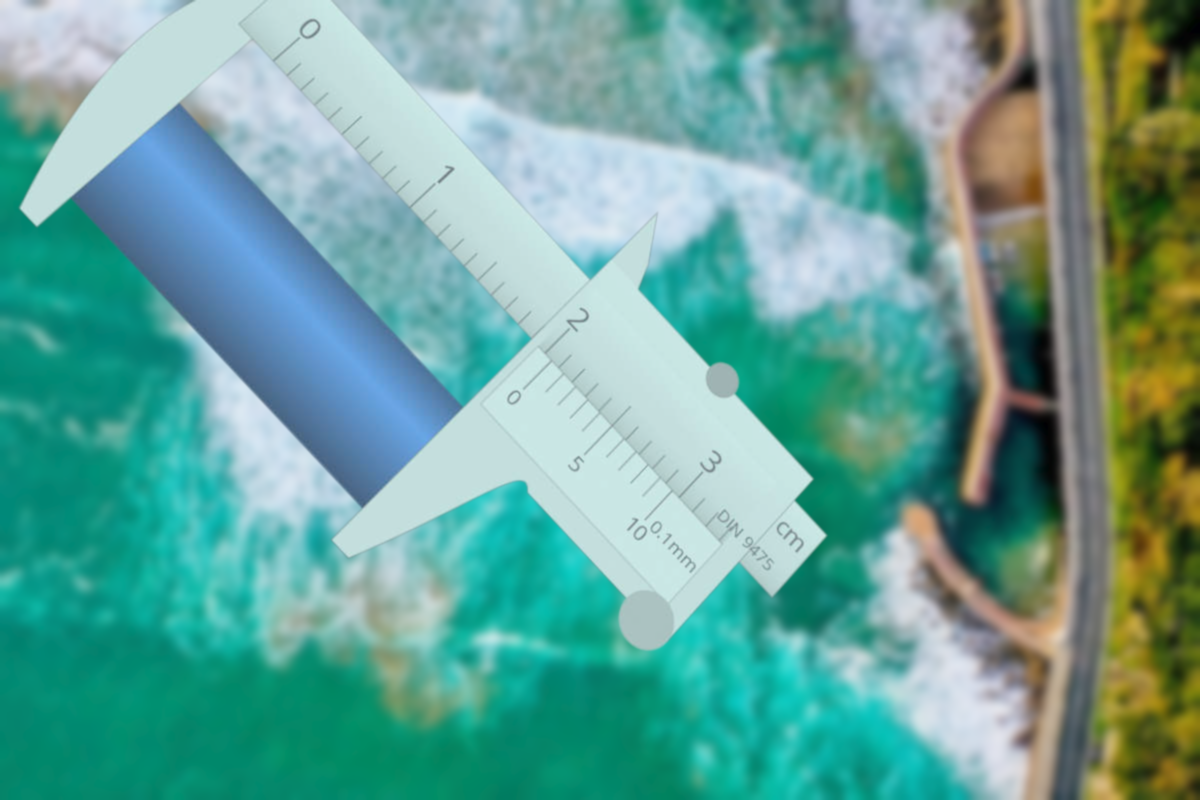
20.5 mm
